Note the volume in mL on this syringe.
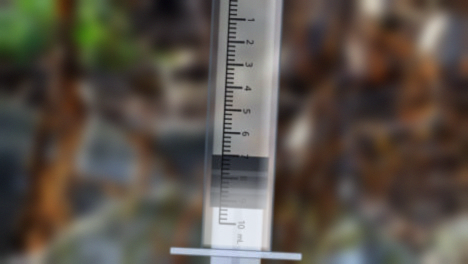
7 mL
